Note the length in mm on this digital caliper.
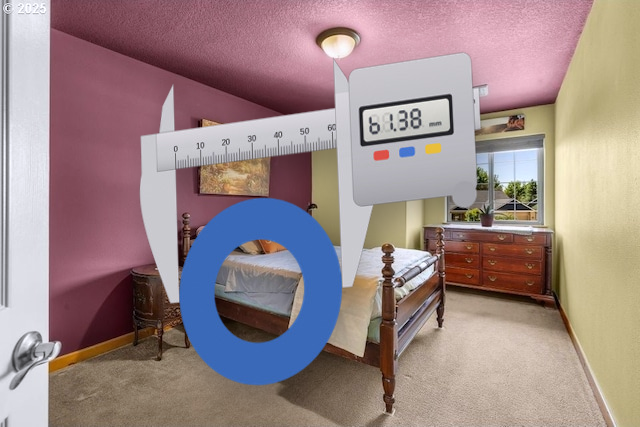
61.38 mm
